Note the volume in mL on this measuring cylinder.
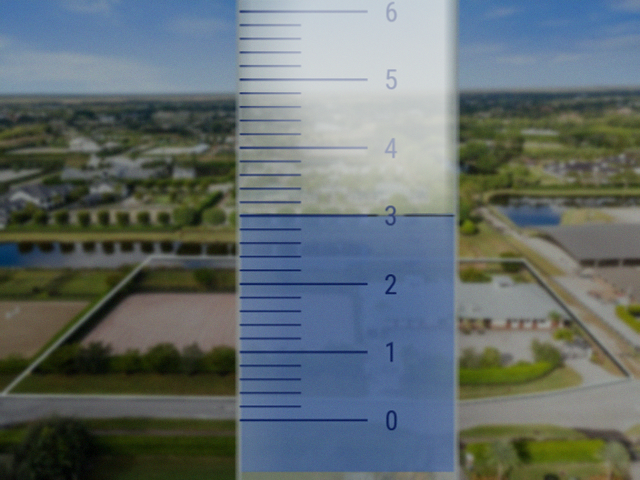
3 mL
